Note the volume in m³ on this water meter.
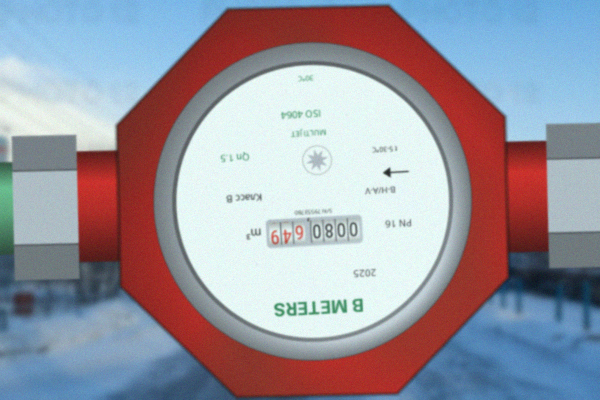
80.649 m³
